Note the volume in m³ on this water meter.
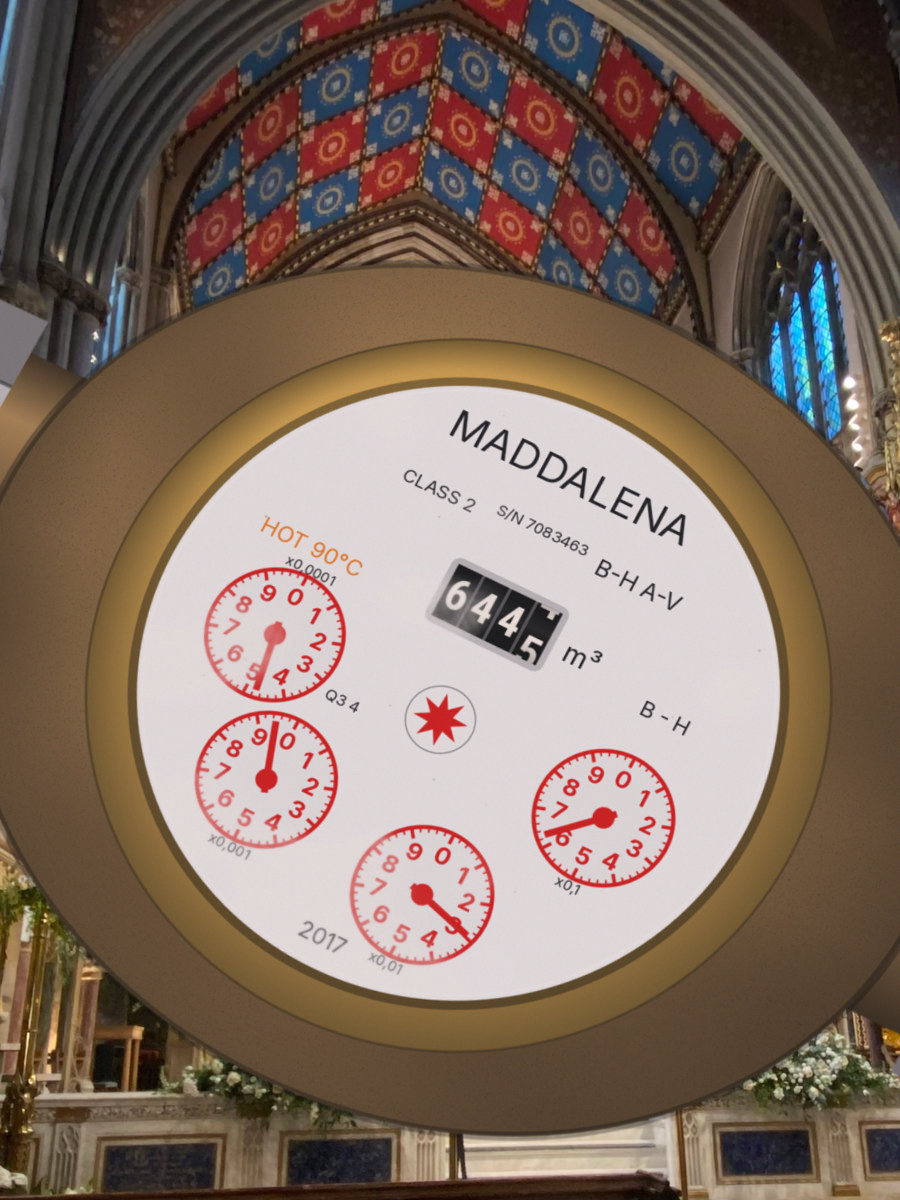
6444.6294 m³
